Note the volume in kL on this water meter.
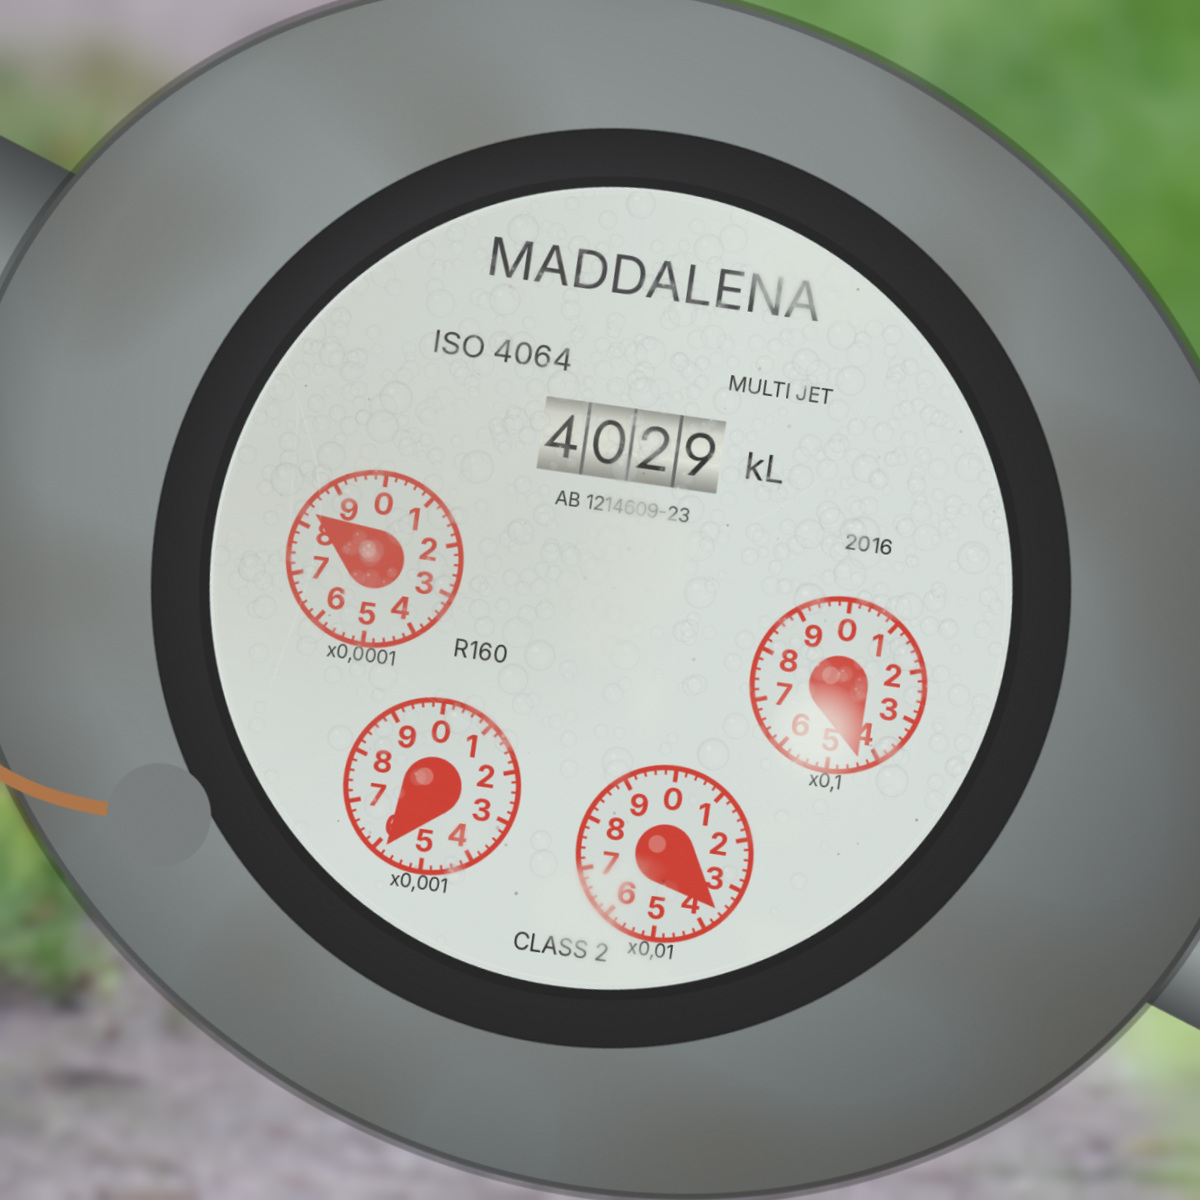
4029.4358 kL
